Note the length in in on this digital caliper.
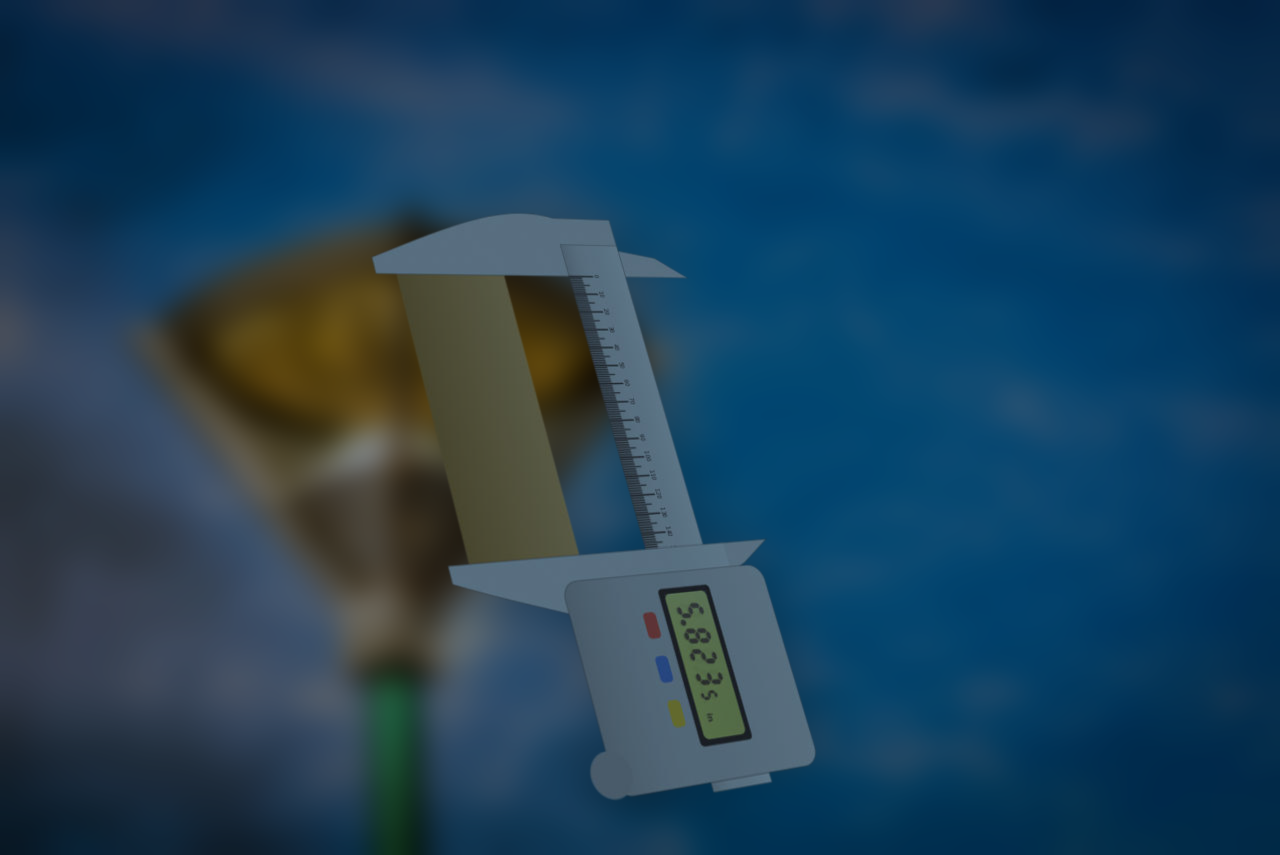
5.8235 in
